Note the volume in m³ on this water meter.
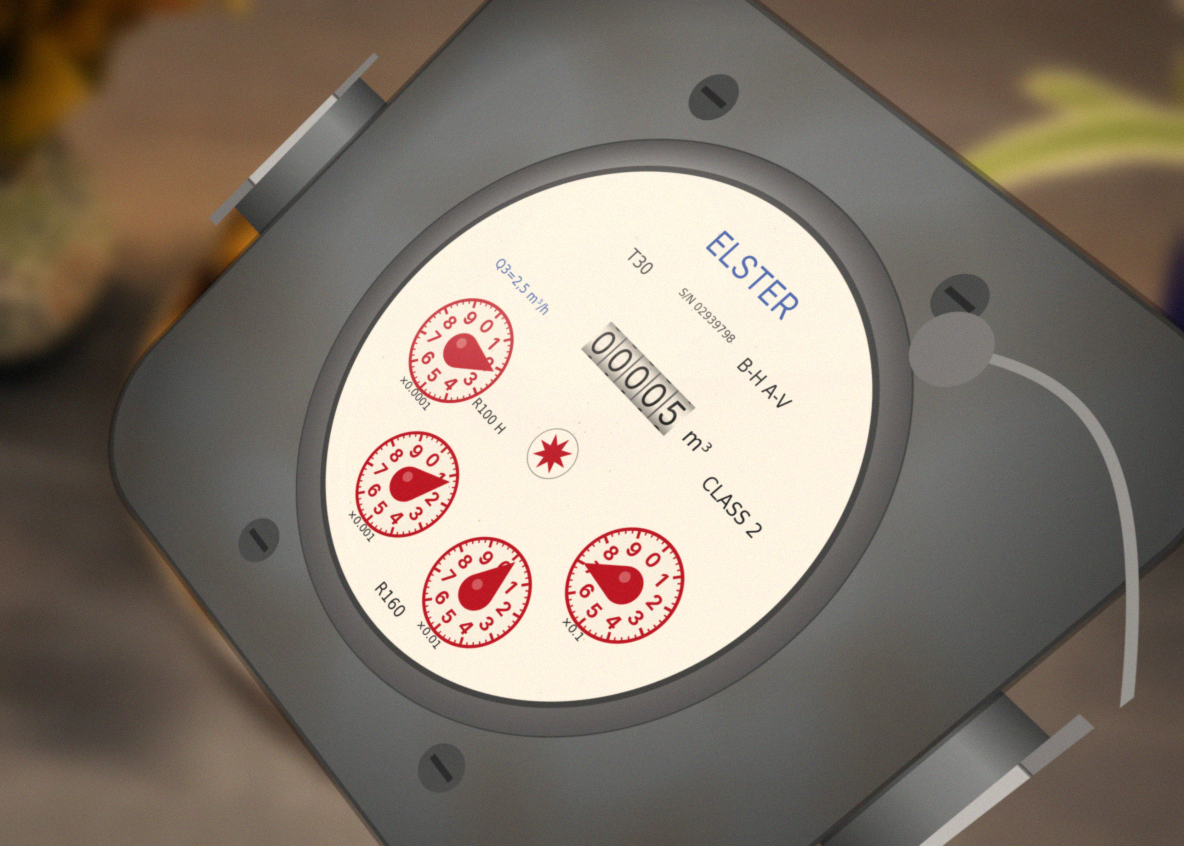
5.7012 m³
